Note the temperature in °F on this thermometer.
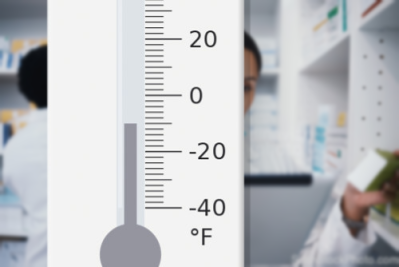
-10 °F
